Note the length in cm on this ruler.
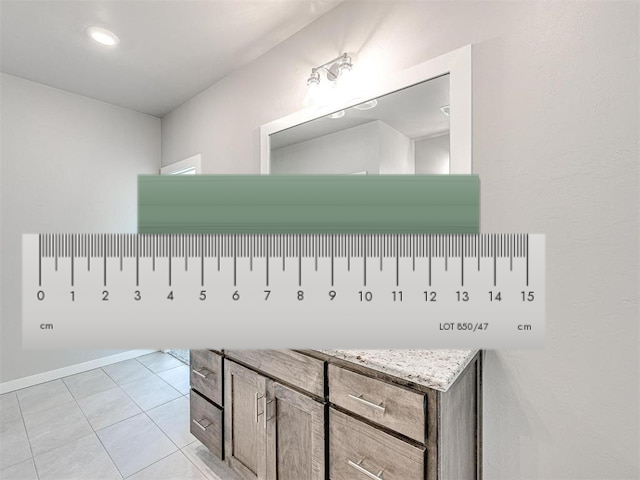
10.5 cm
